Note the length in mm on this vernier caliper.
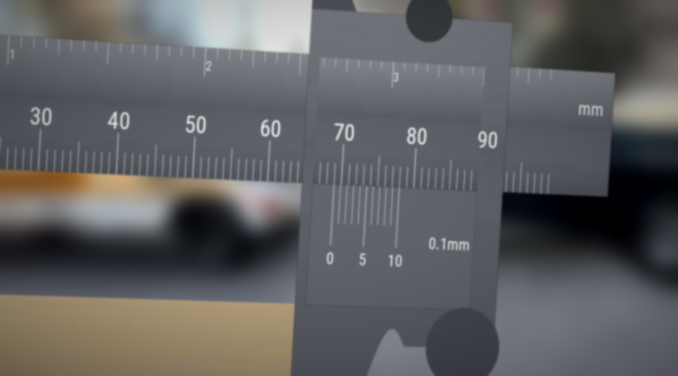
69.0 mm
